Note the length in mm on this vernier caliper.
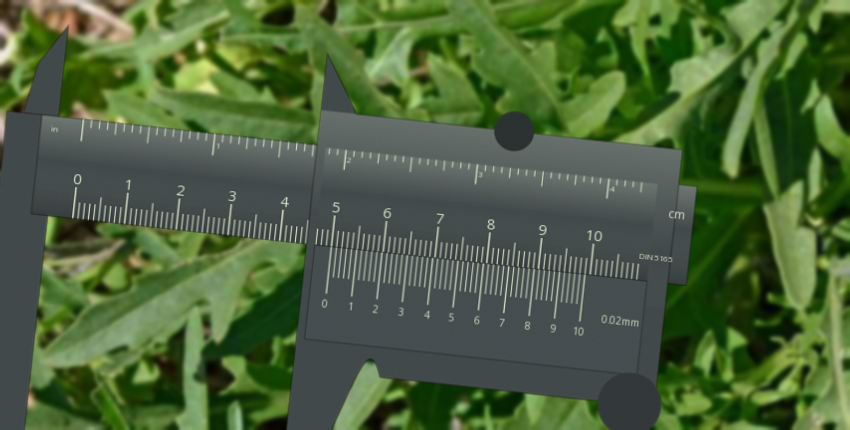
50.0 mm
